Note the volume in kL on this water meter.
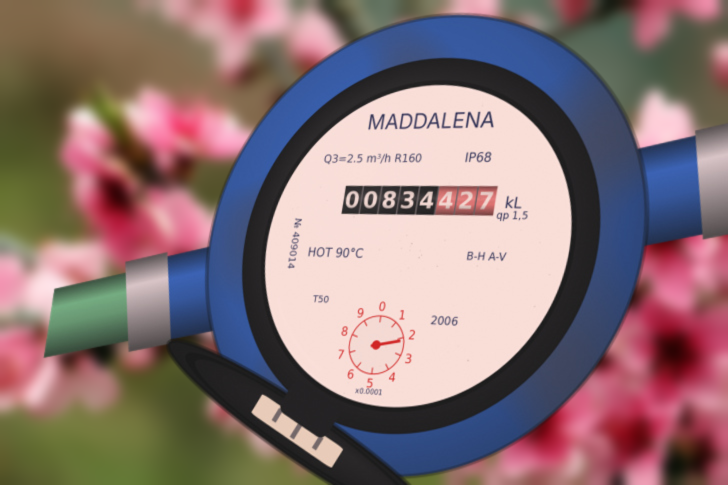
834.4272 kL
